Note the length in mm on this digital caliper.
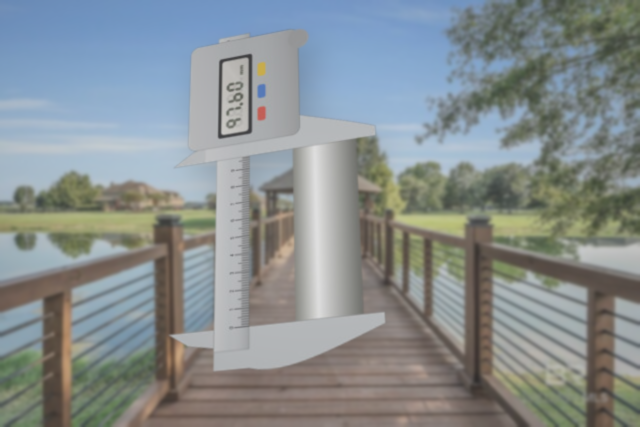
97.60 mm
